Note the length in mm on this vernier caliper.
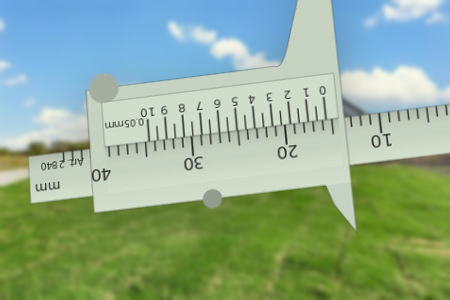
15.6 mm
